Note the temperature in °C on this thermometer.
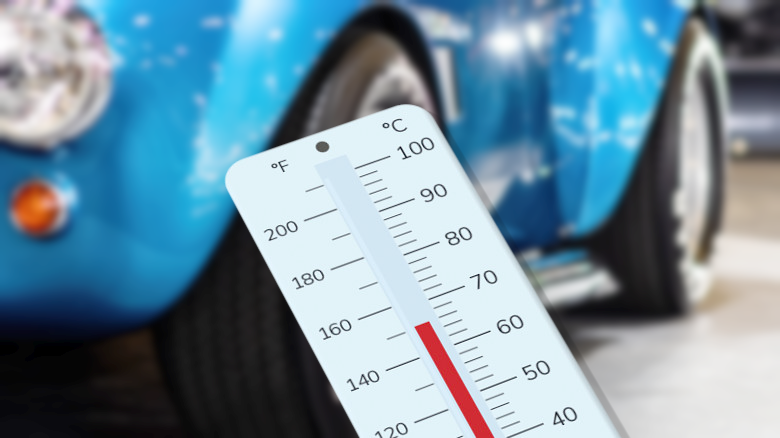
66 °C
